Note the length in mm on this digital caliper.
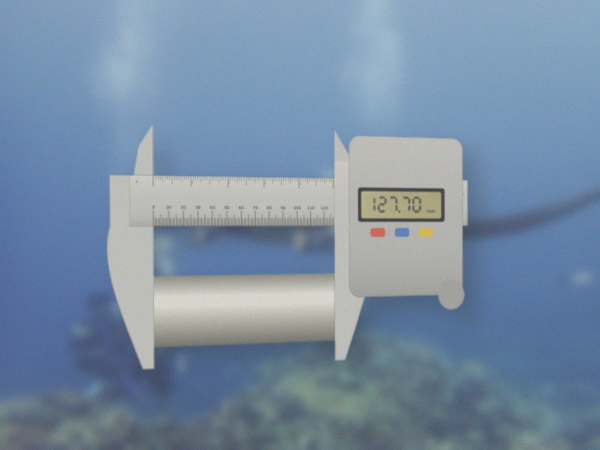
127.70 mm
